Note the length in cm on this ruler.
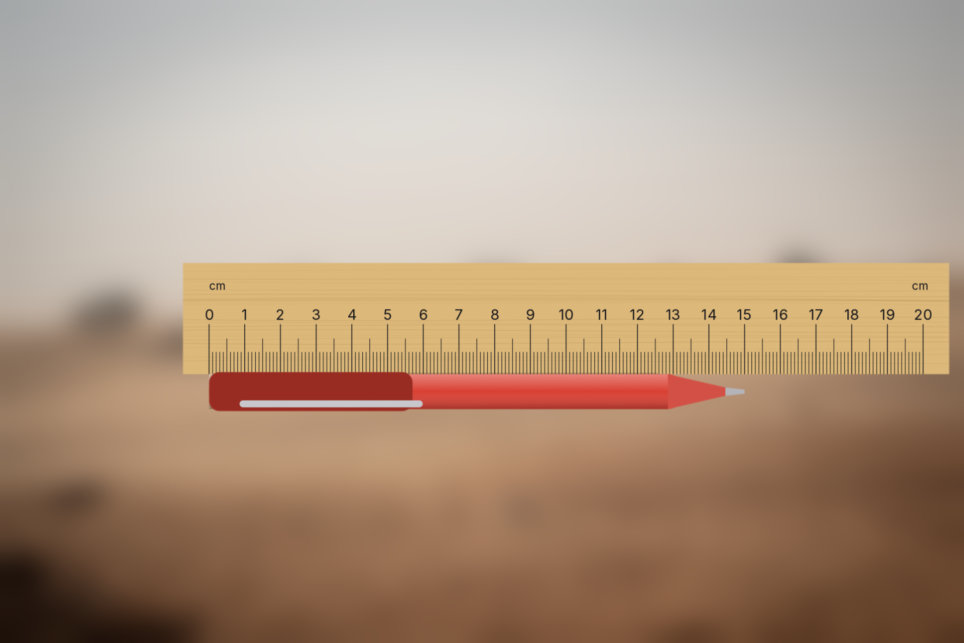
15 cm
